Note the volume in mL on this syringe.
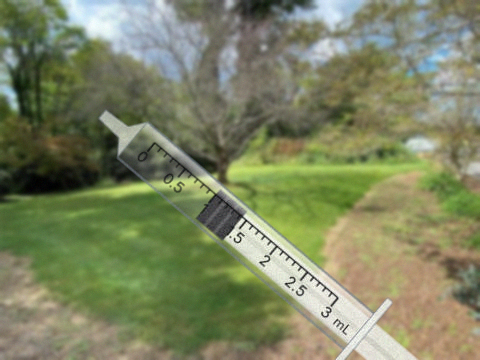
1 mL
